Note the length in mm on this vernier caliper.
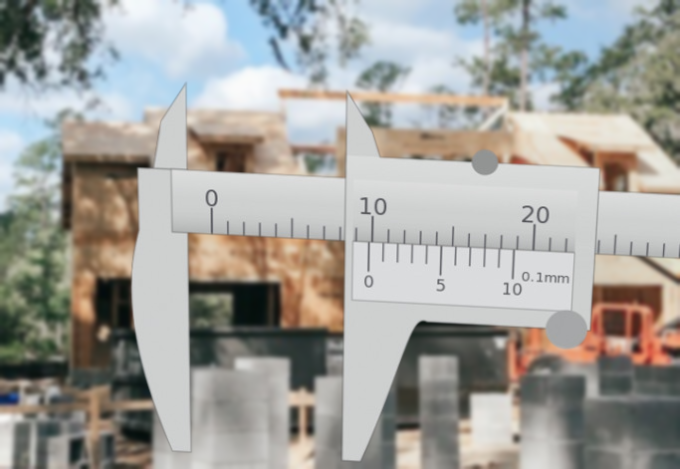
9.8 mm
